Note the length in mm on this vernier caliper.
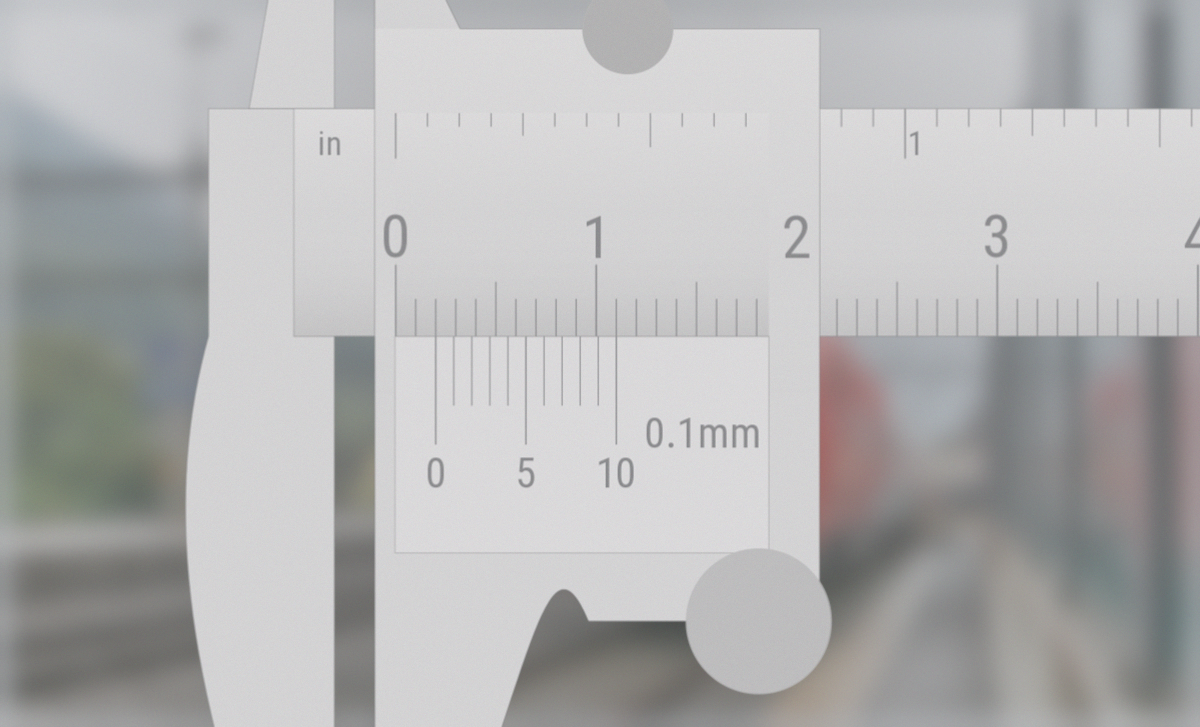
2.0 mm
